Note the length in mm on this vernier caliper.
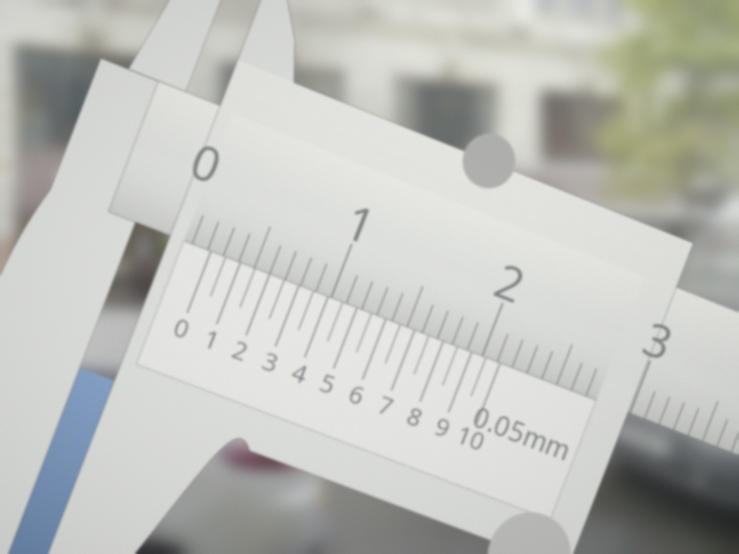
2.2 mm
